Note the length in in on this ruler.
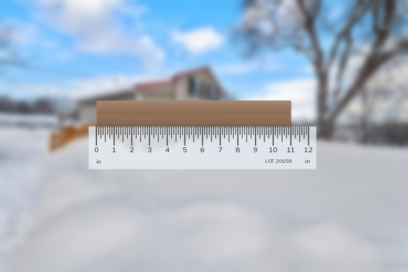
11 in
